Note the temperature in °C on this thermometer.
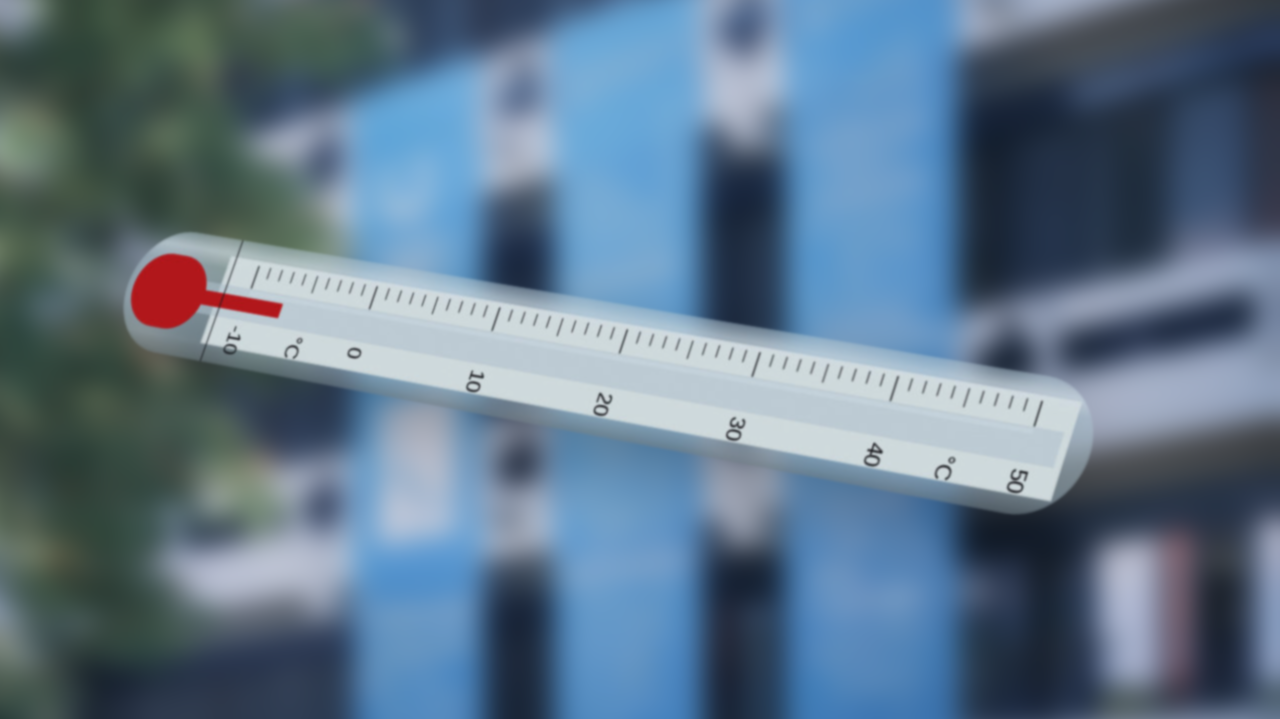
-7 °C
